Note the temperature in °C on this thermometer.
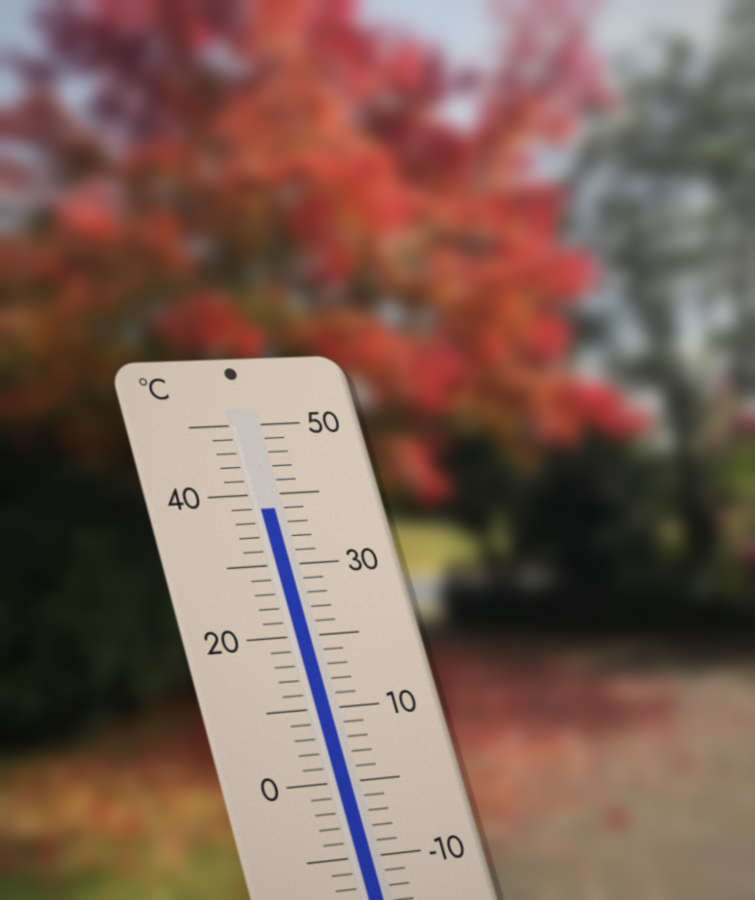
38 °C
